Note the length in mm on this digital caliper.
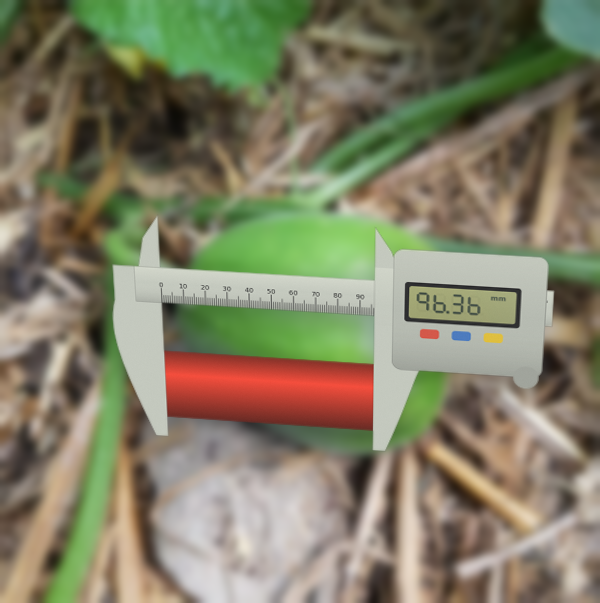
96.36 mm
